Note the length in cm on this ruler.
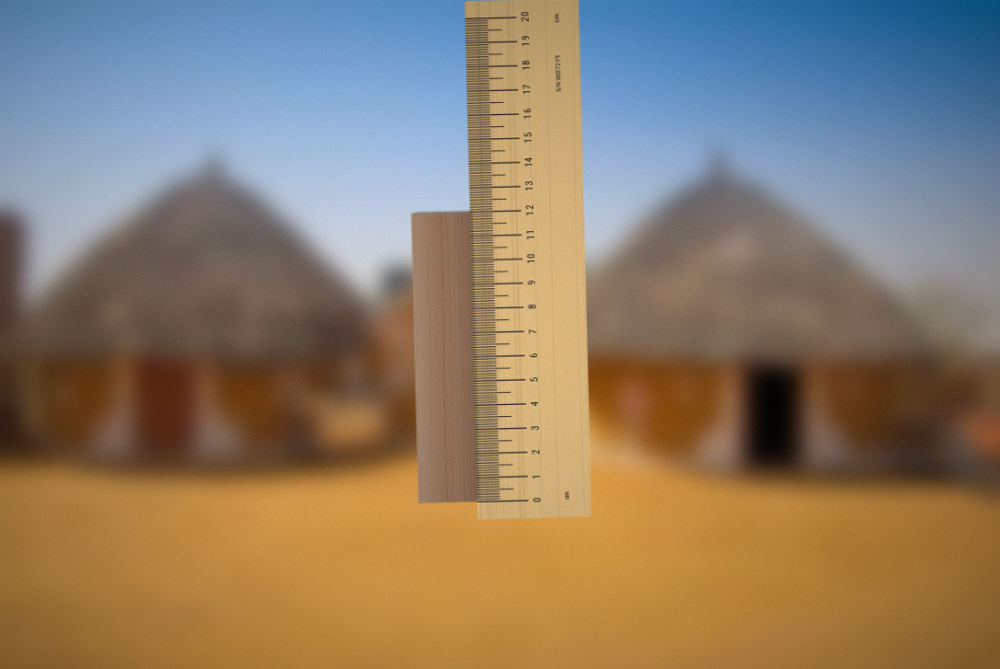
12 cm
